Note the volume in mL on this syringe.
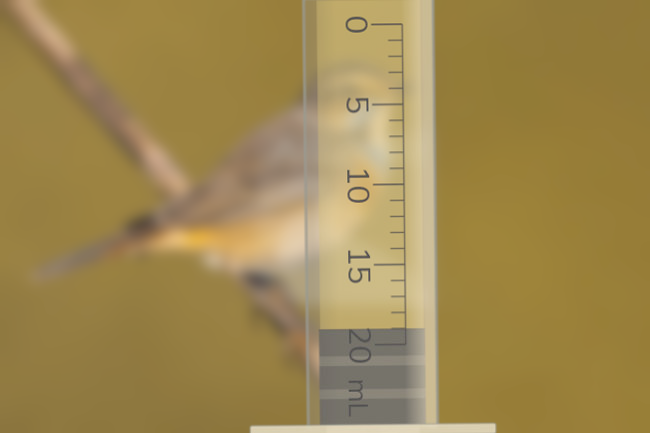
19 mL
